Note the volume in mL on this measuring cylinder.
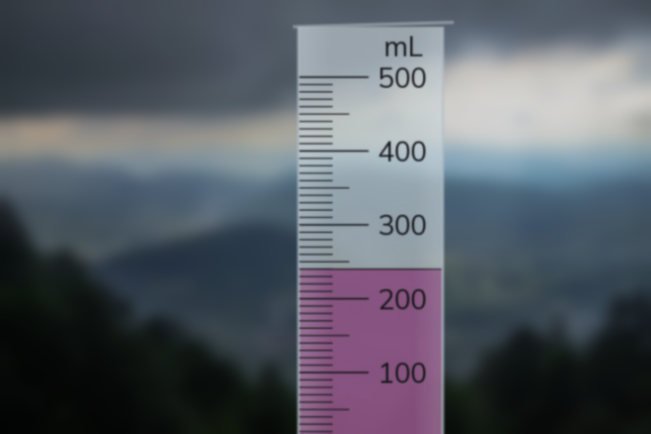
240 mL
